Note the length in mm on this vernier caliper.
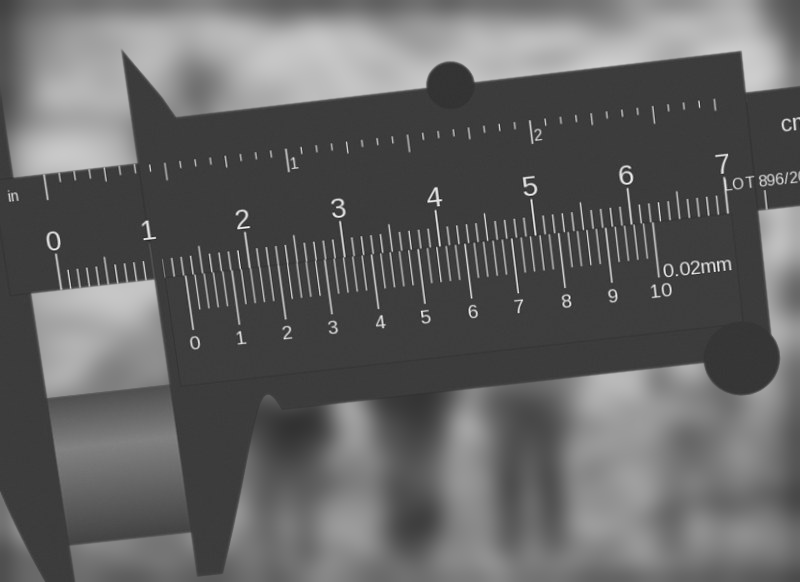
13.2 mm
